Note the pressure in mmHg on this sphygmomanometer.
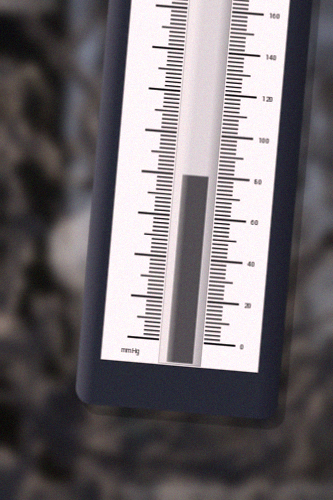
80 mmHg
